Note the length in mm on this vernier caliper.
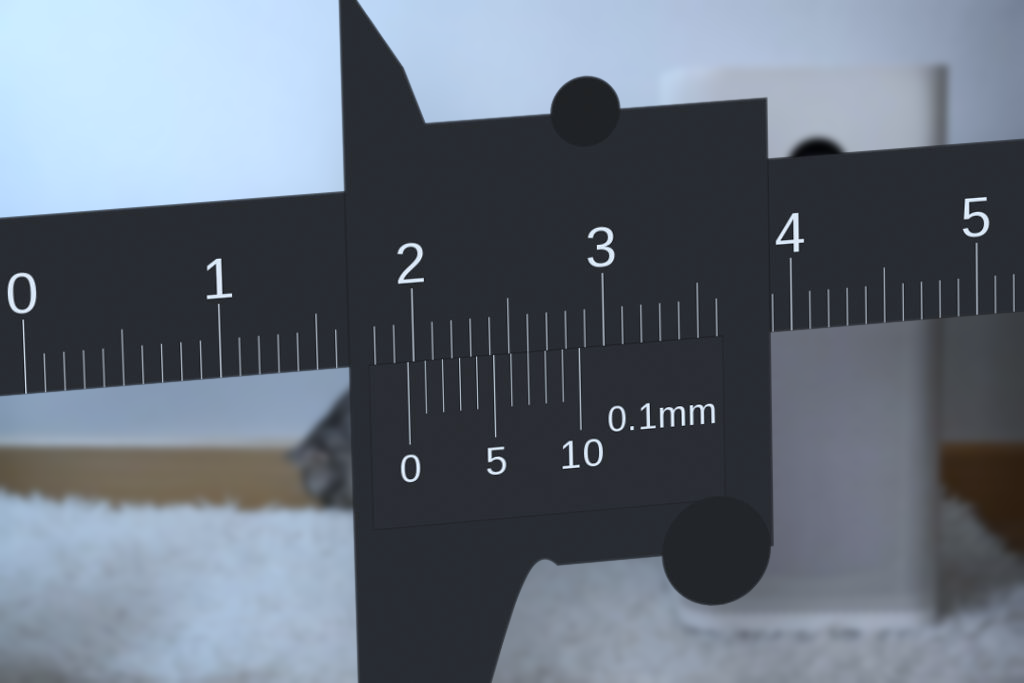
19.7 mm
